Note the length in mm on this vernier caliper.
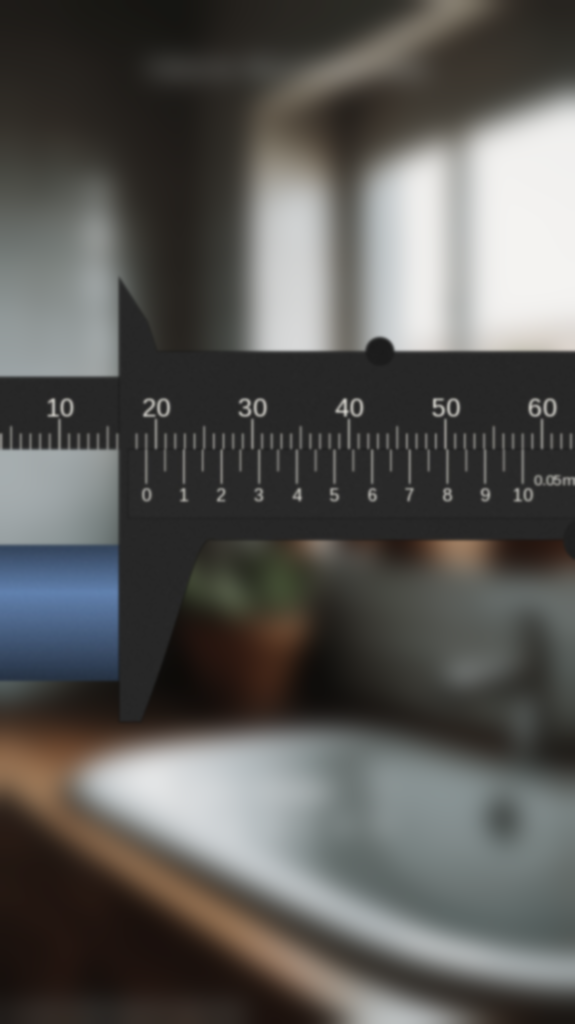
19.0 mm
